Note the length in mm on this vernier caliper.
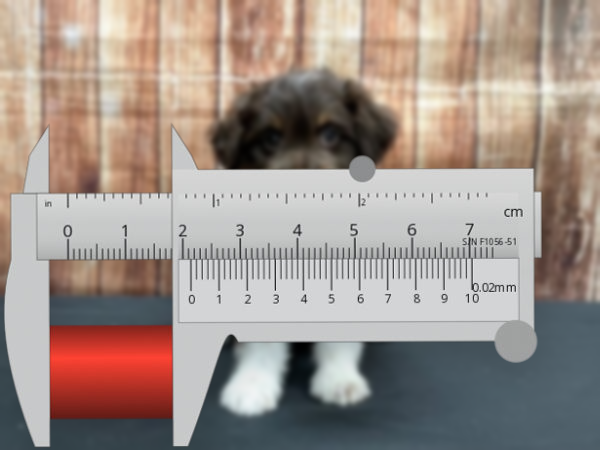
21.4 mm
